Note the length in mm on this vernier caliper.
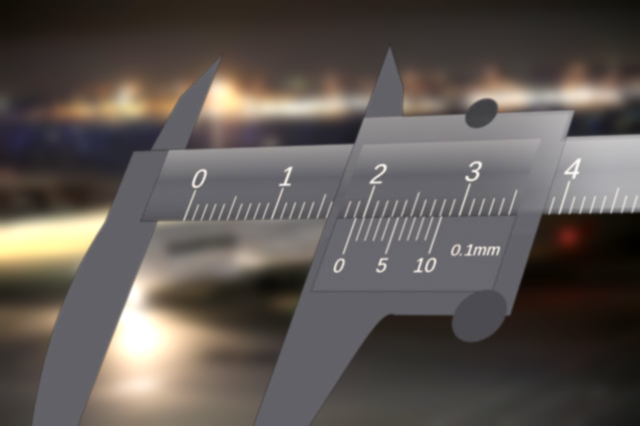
19.2 mm
